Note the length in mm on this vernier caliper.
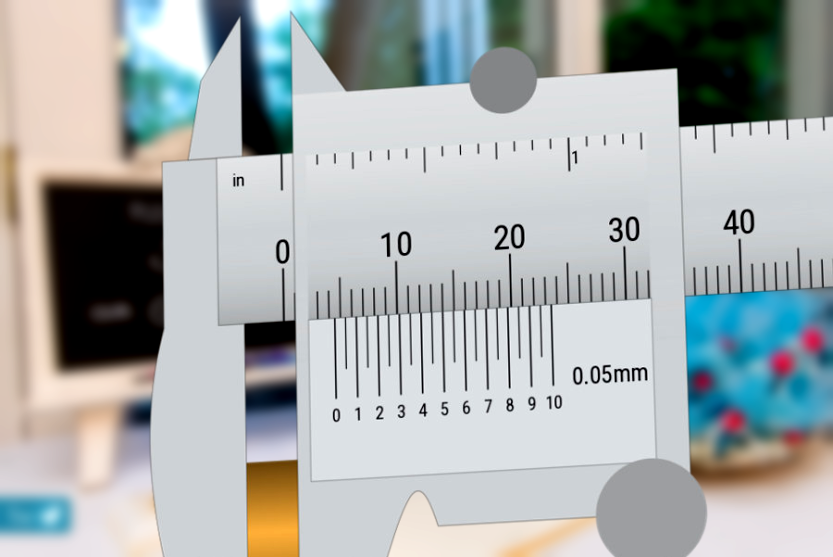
4.5 mm
